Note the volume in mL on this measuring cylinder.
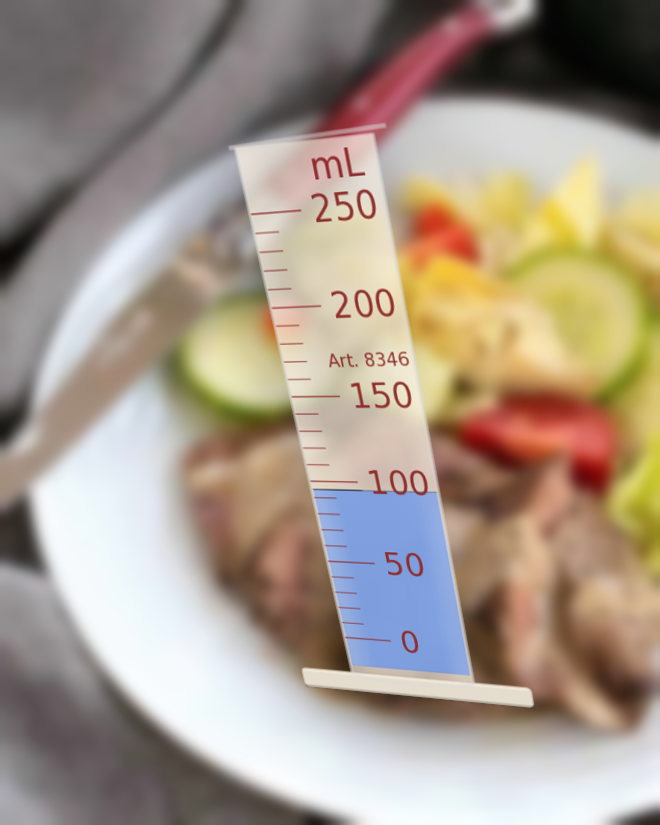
95 mL
